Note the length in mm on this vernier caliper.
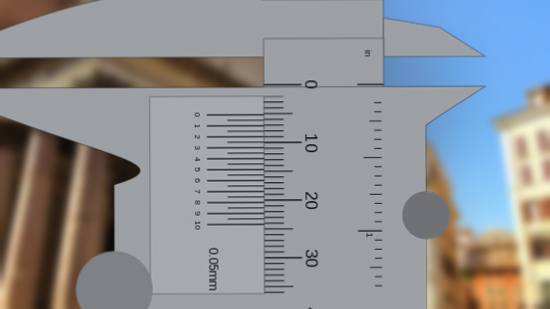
5.2 mm
